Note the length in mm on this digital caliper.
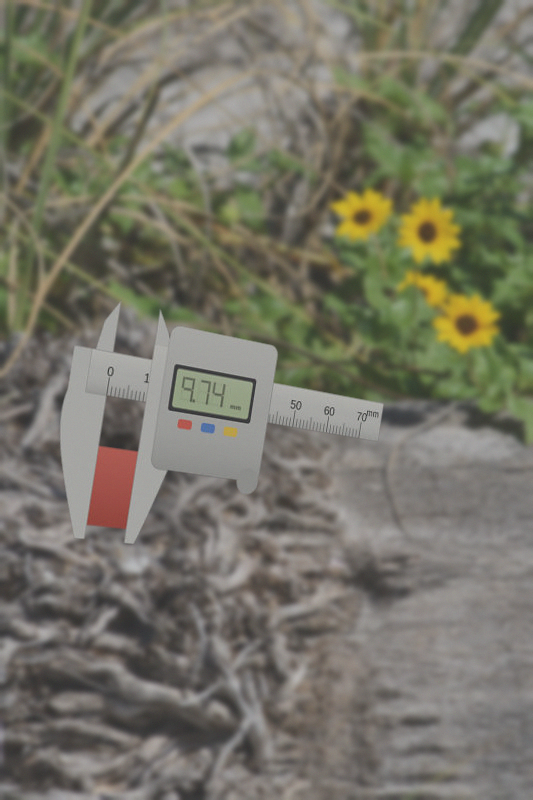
9.74 mm
